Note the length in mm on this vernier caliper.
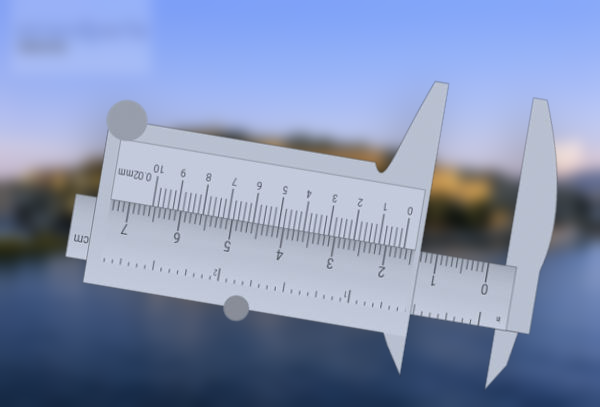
16.5 mm
